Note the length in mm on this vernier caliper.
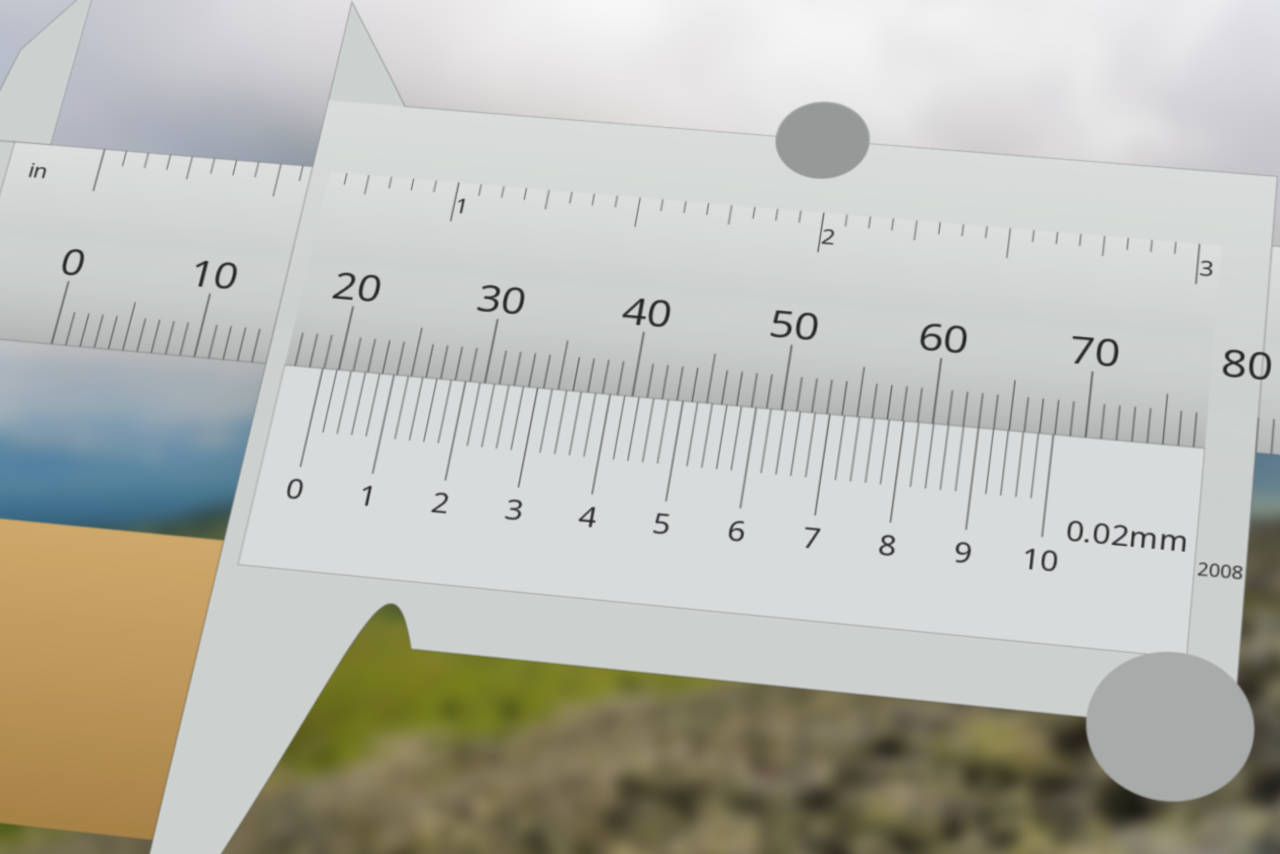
18.9 mm
